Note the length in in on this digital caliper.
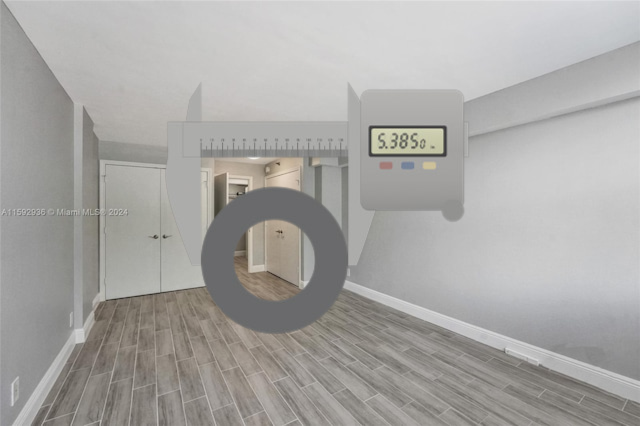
5.3850 in
